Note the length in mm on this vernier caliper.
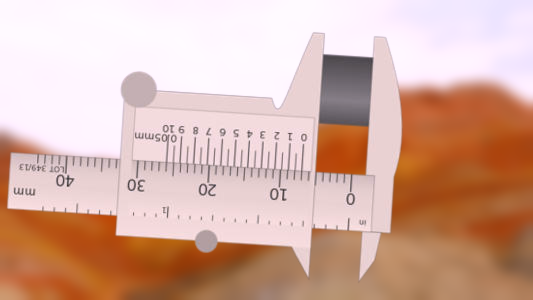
7.0 mm
